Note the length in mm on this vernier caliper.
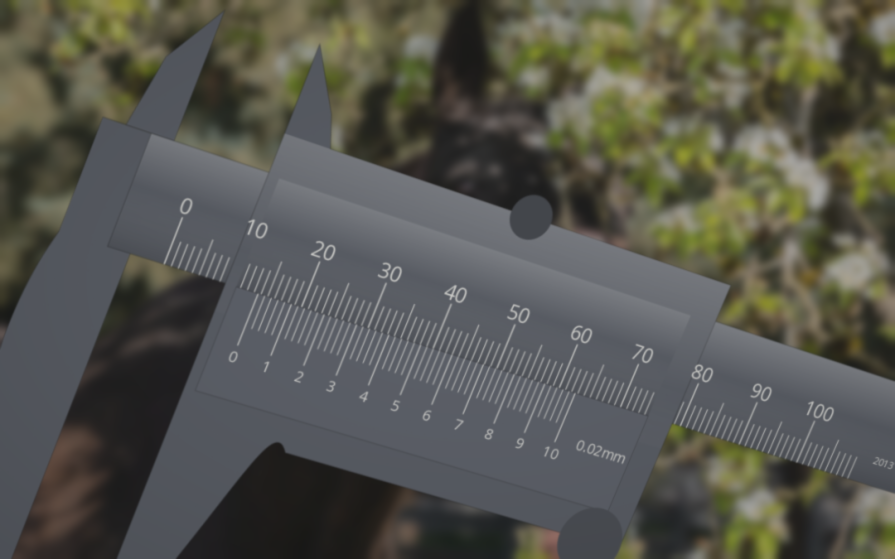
13.6 mm
